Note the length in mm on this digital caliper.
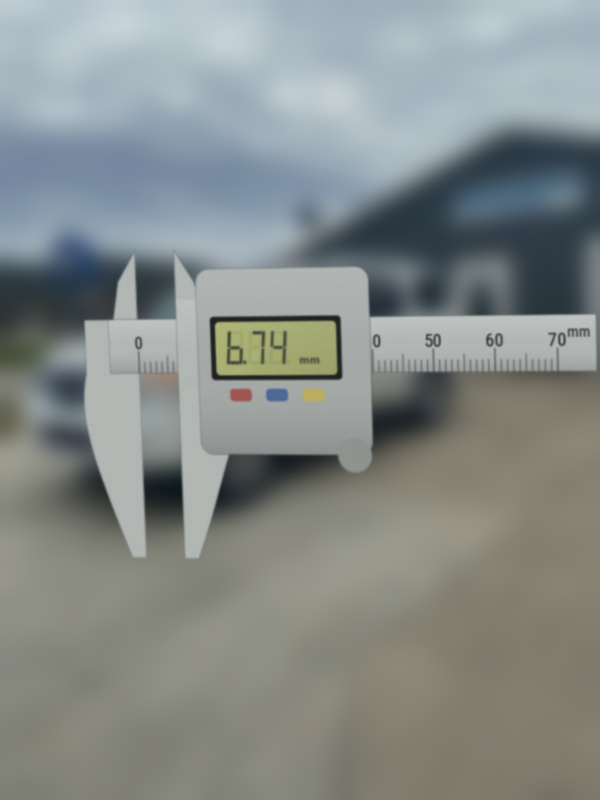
6.74 mm
